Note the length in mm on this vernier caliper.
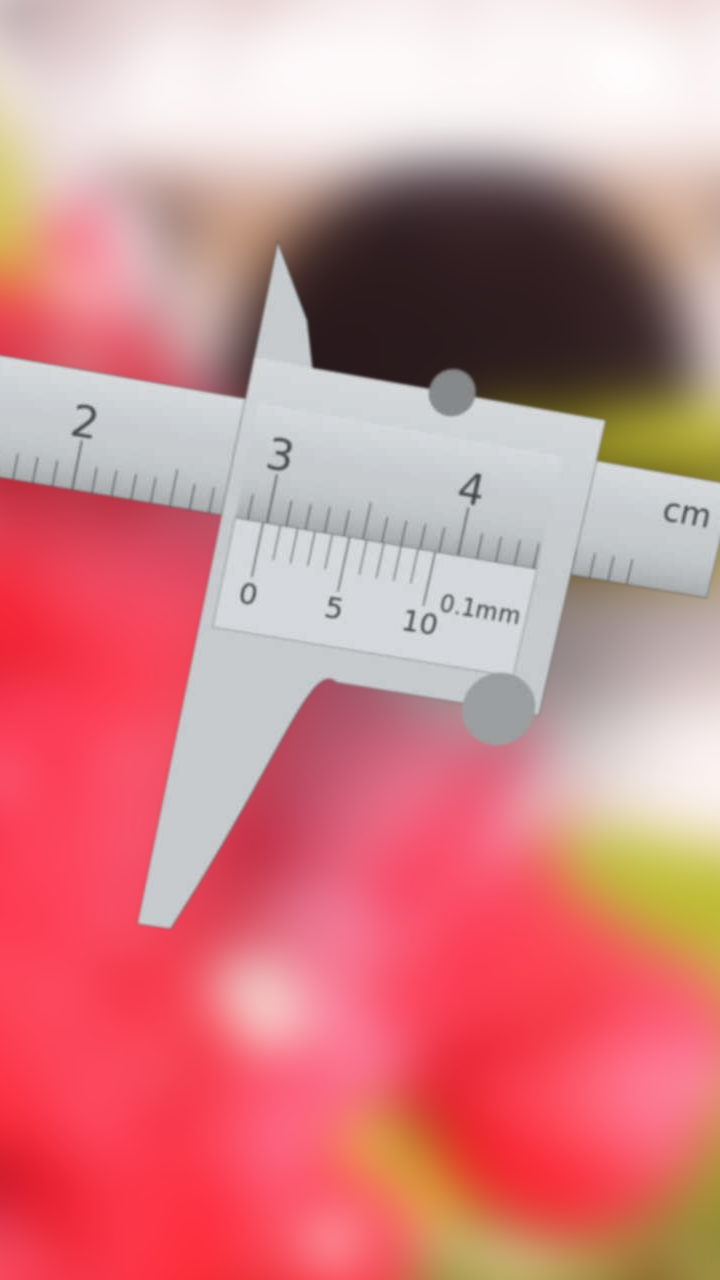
29.8 mm
